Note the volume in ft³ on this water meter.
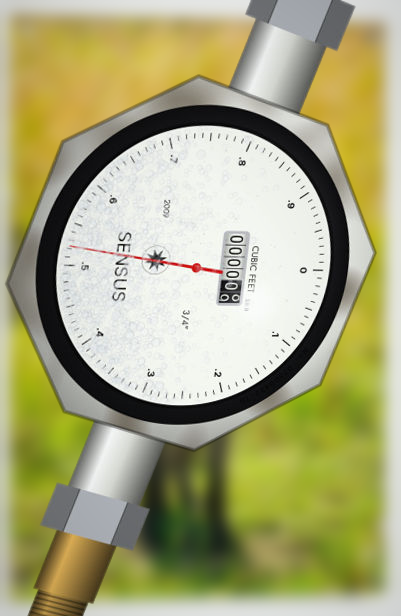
8.52 ft³
